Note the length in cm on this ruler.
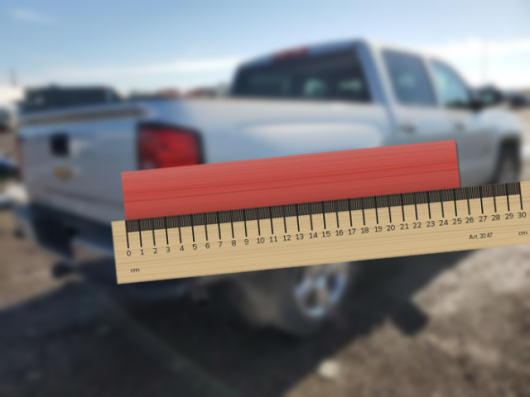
25.5 cm
